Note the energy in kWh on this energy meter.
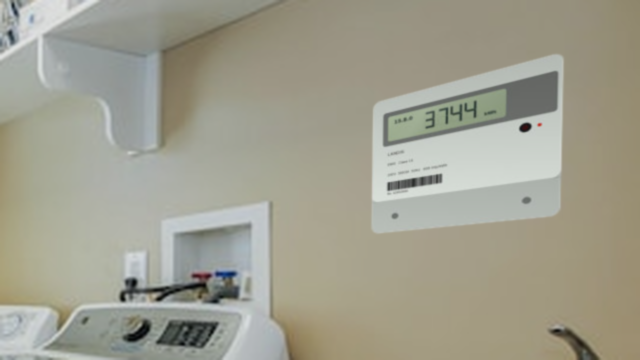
3744 kWh
